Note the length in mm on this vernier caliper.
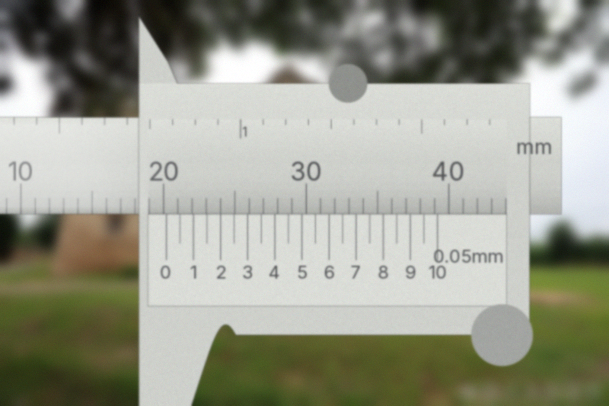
20.2 mm
